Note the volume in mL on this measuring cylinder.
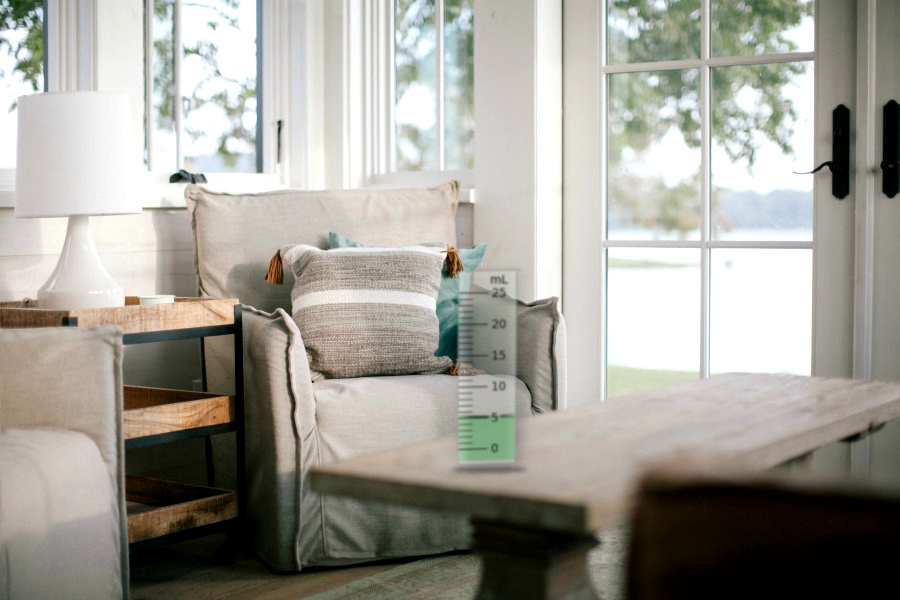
5 mL
